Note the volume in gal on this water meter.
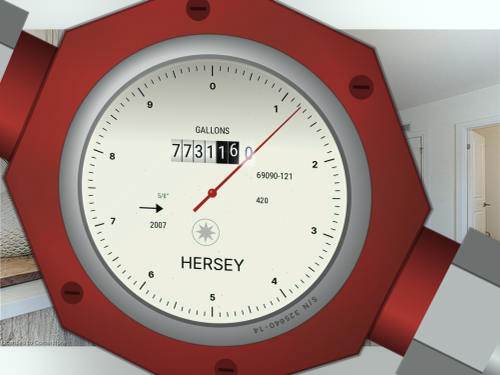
7731161.2 gal
